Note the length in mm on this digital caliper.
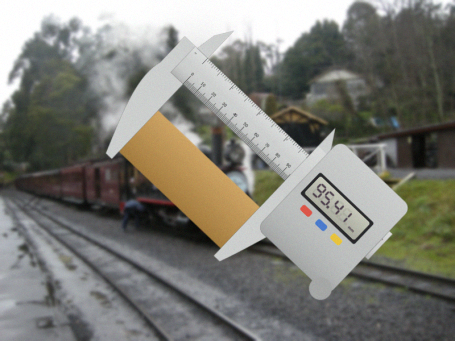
95.41 mm
